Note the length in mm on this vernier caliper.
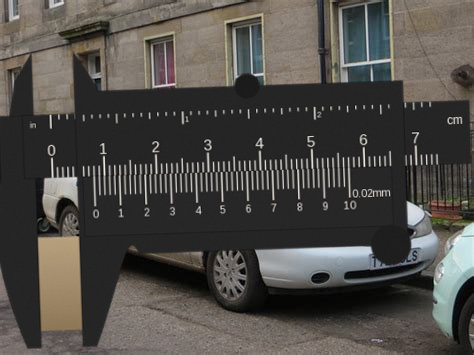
8.0 mm
